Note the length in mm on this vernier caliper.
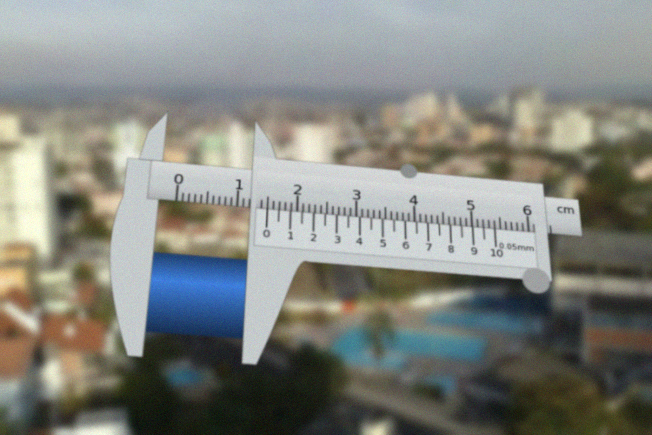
15.0 mm
